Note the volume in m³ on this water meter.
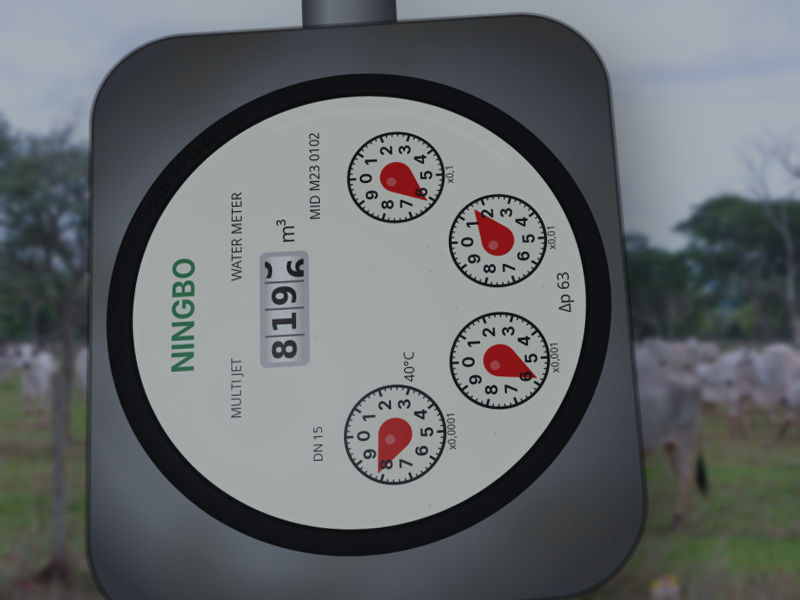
8195.6158 m³
